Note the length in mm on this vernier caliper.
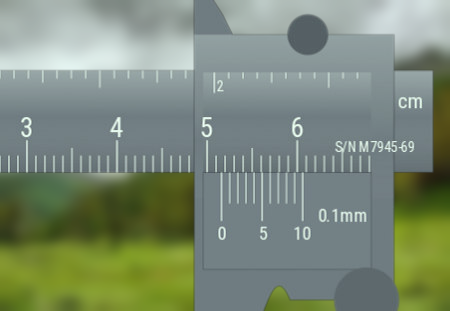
51.6 mm
